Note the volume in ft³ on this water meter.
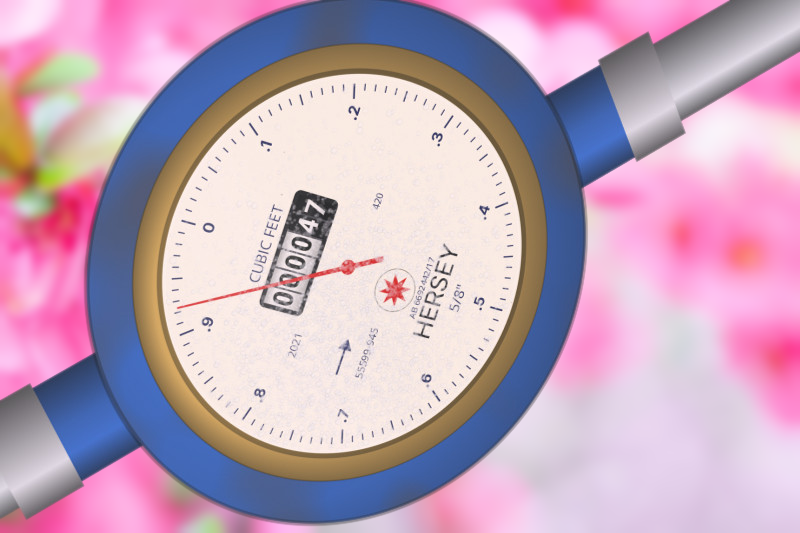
46.92 ft³
